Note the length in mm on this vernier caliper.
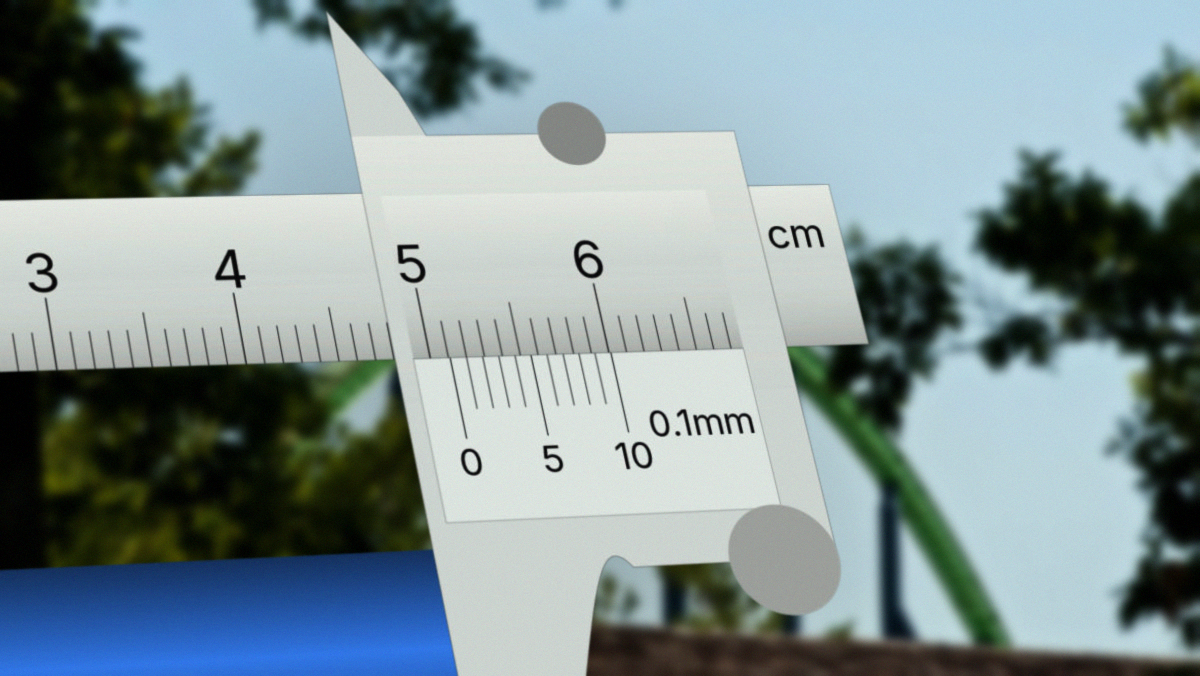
51.1 mm
